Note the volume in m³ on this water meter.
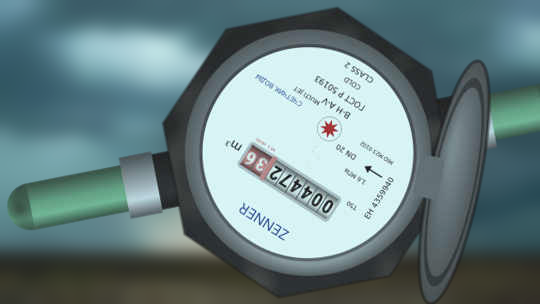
4472.36 m³
